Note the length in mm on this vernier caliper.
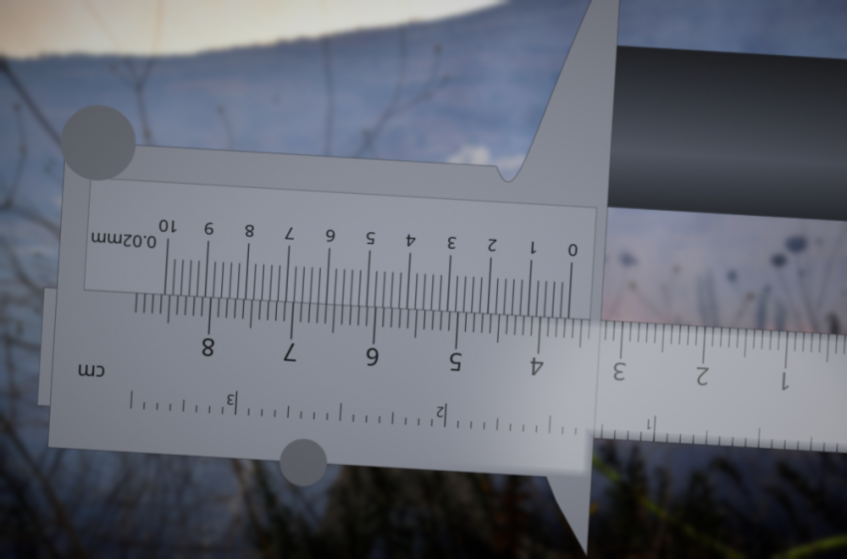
36.6 mm
